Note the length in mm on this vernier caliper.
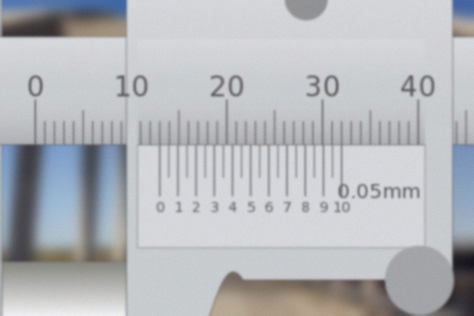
13.0 mm
